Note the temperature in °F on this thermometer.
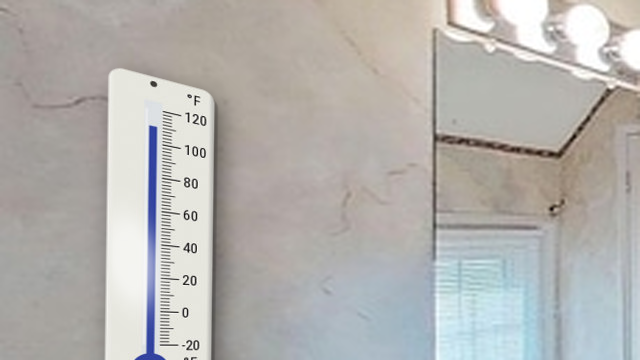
110 °F
